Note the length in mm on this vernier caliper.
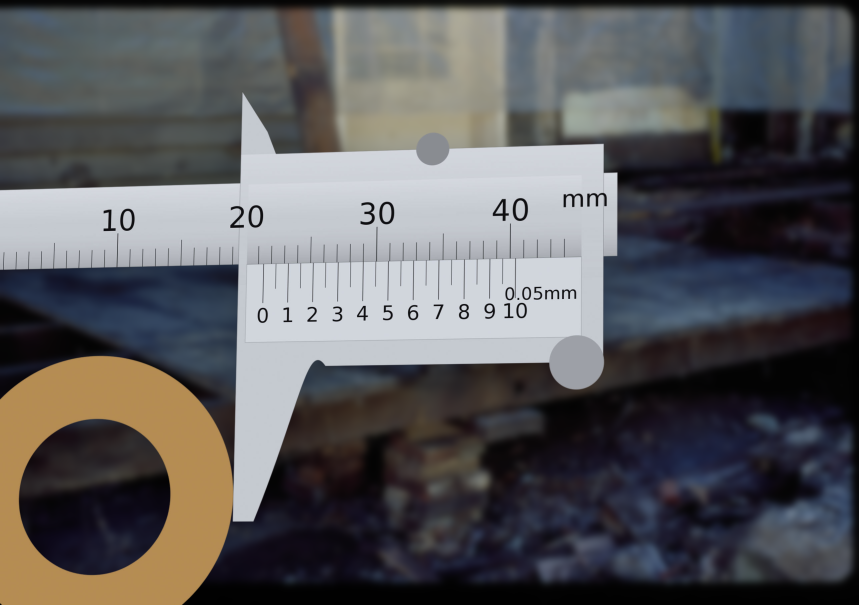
21.4 mm
